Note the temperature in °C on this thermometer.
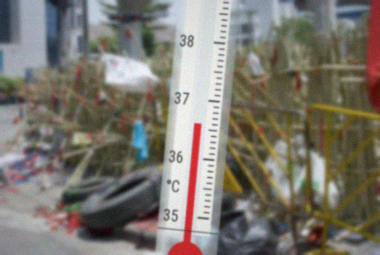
36.6 °C
